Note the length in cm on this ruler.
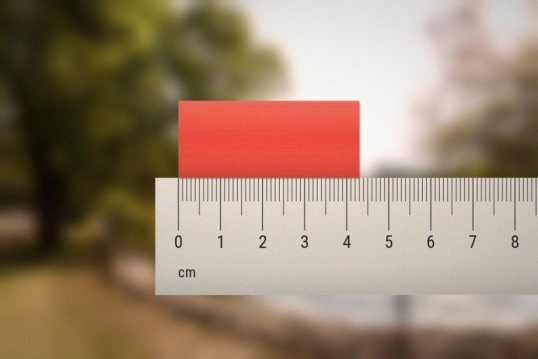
4.3 cm
